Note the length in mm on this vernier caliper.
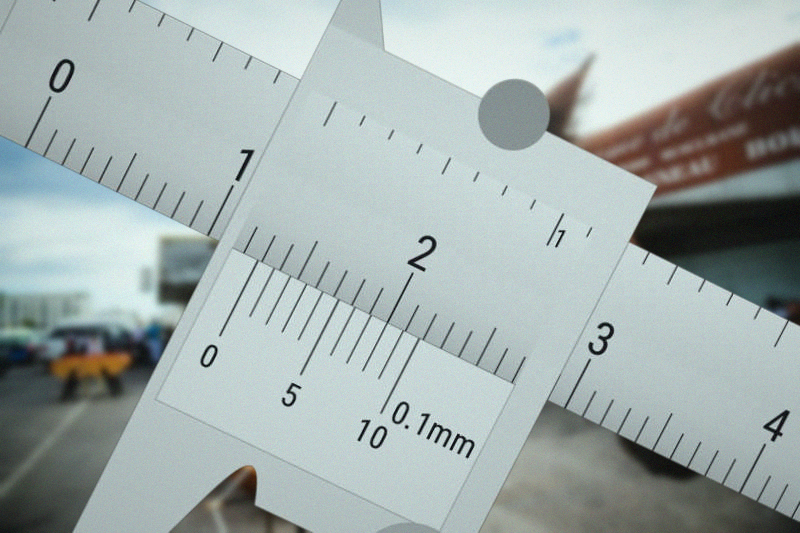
12.8 mm
